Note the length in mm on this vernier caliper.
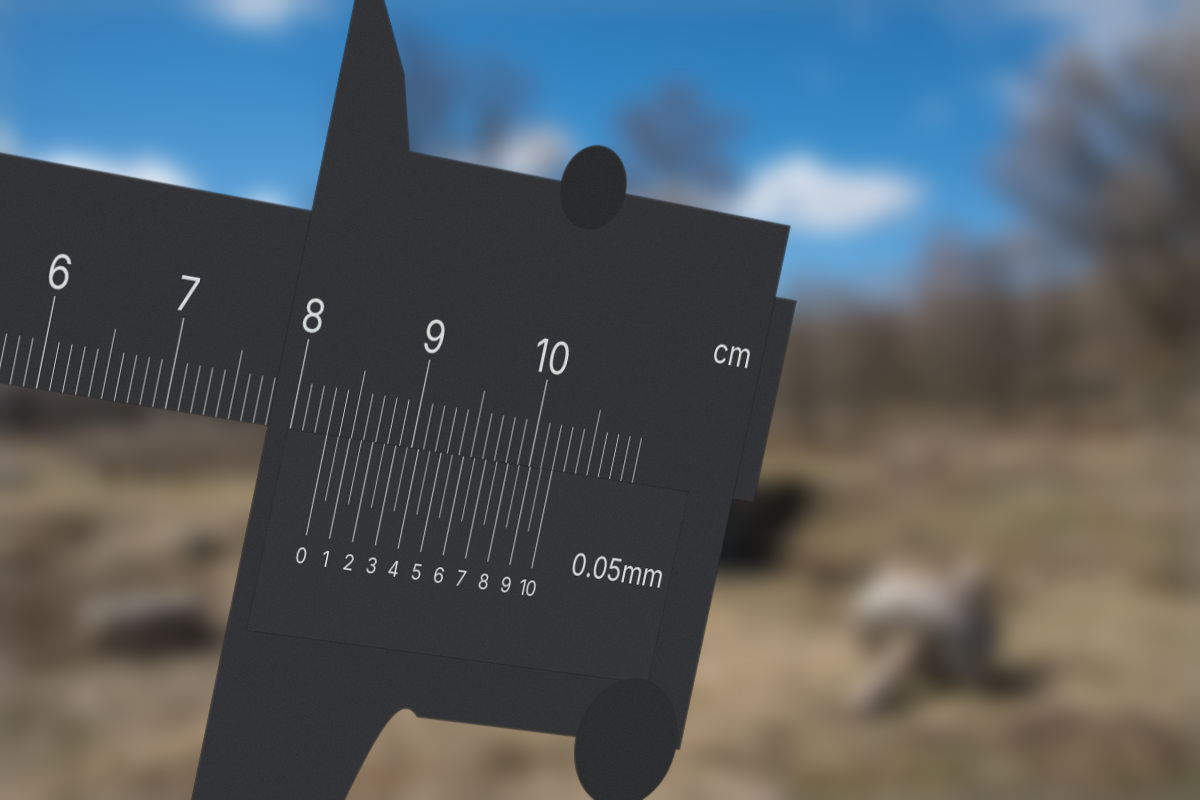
83.0 mm
